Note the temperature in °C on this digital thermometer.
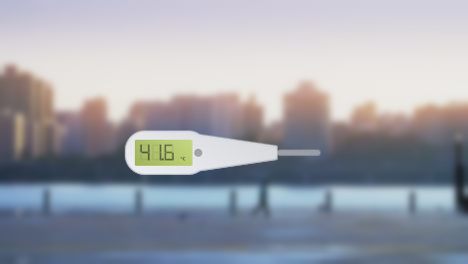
41.6 °C
